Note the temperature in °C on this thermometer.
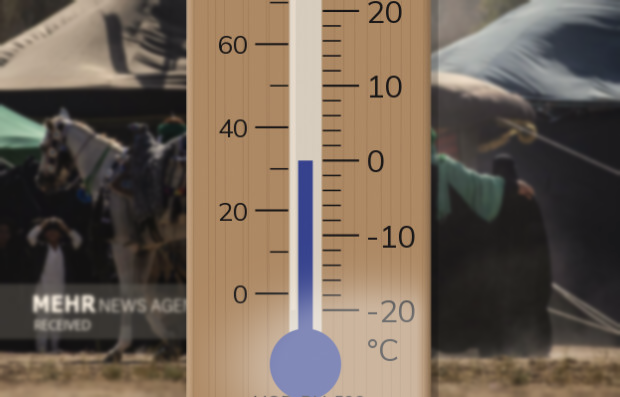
0 °C
